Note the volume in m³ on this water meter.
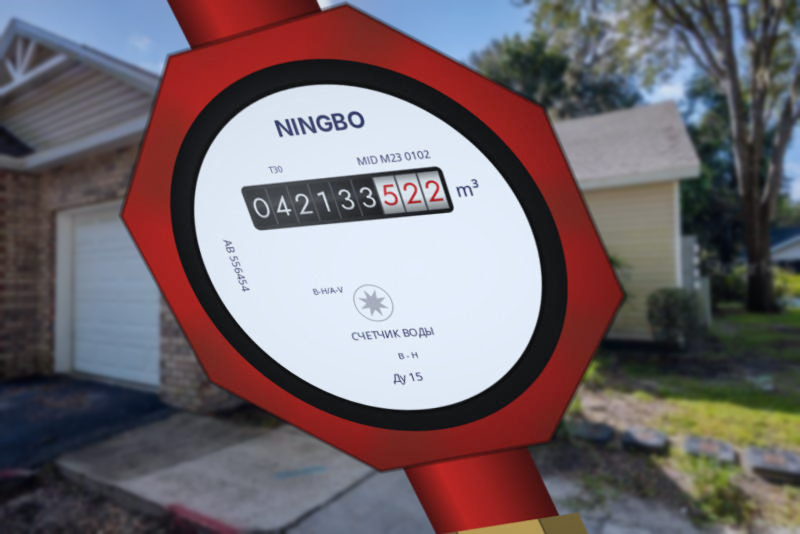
42133.522 m³
